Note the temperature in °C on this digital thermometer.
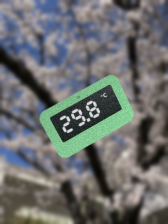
29.8 °C
